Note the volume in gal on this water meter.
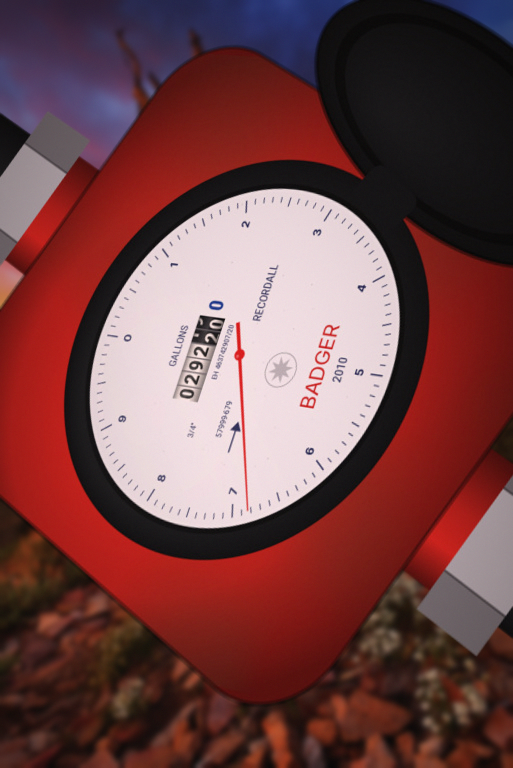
292196.8 gal
